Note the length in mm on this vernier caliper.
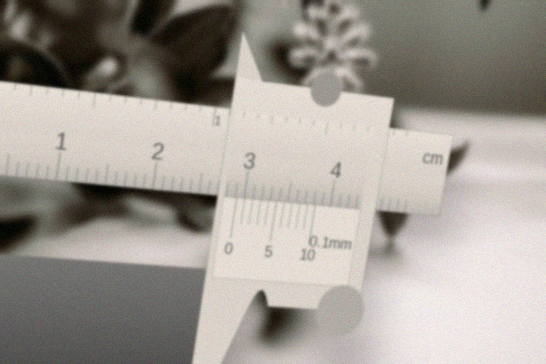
29.2 mm
